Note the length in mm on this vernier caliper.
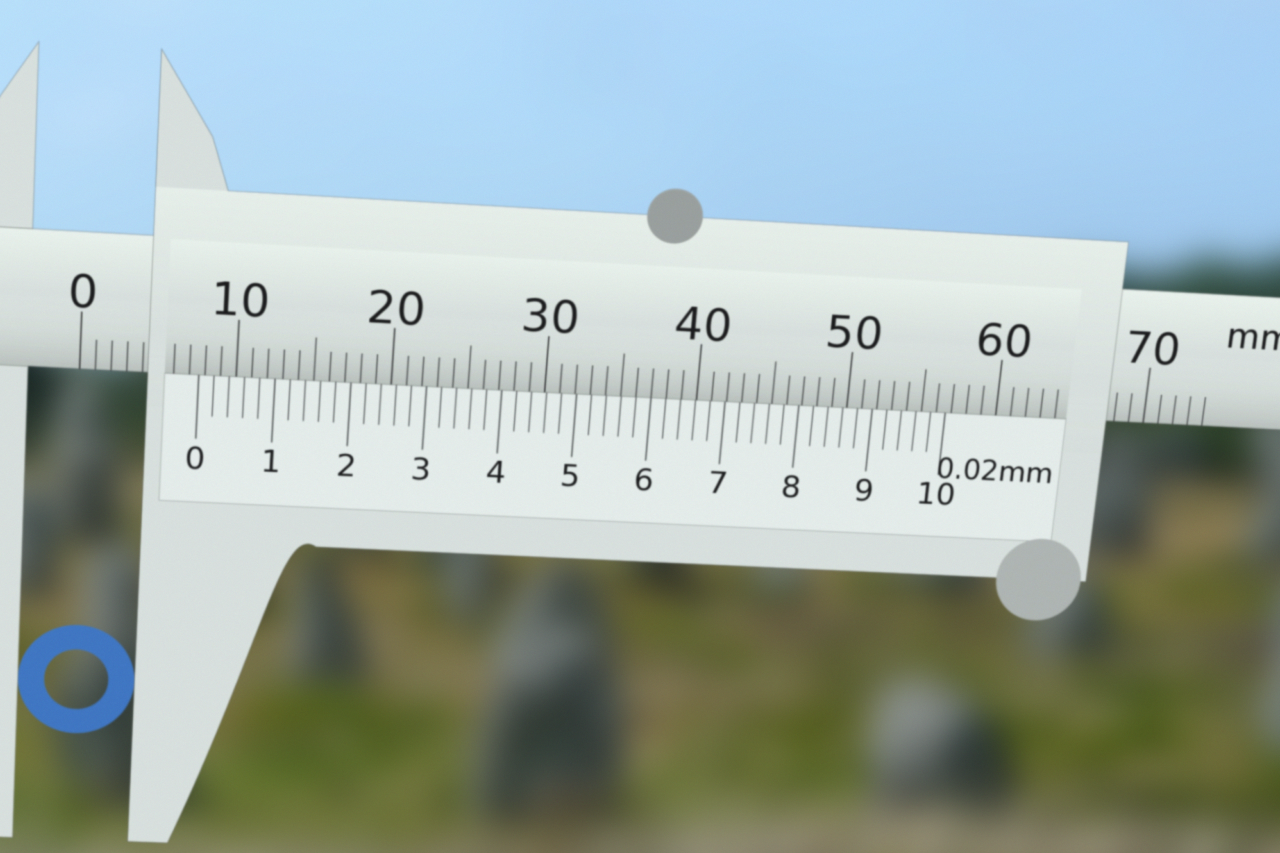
7.6 mm
